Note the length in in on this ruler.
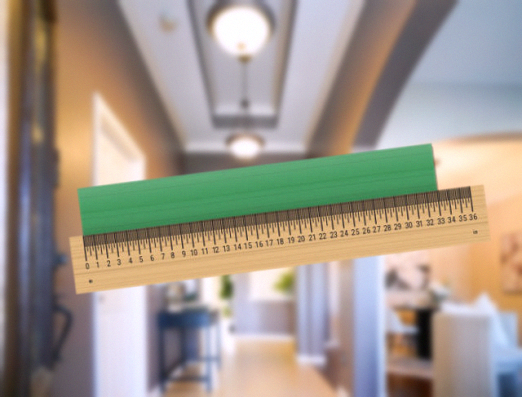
33 in
